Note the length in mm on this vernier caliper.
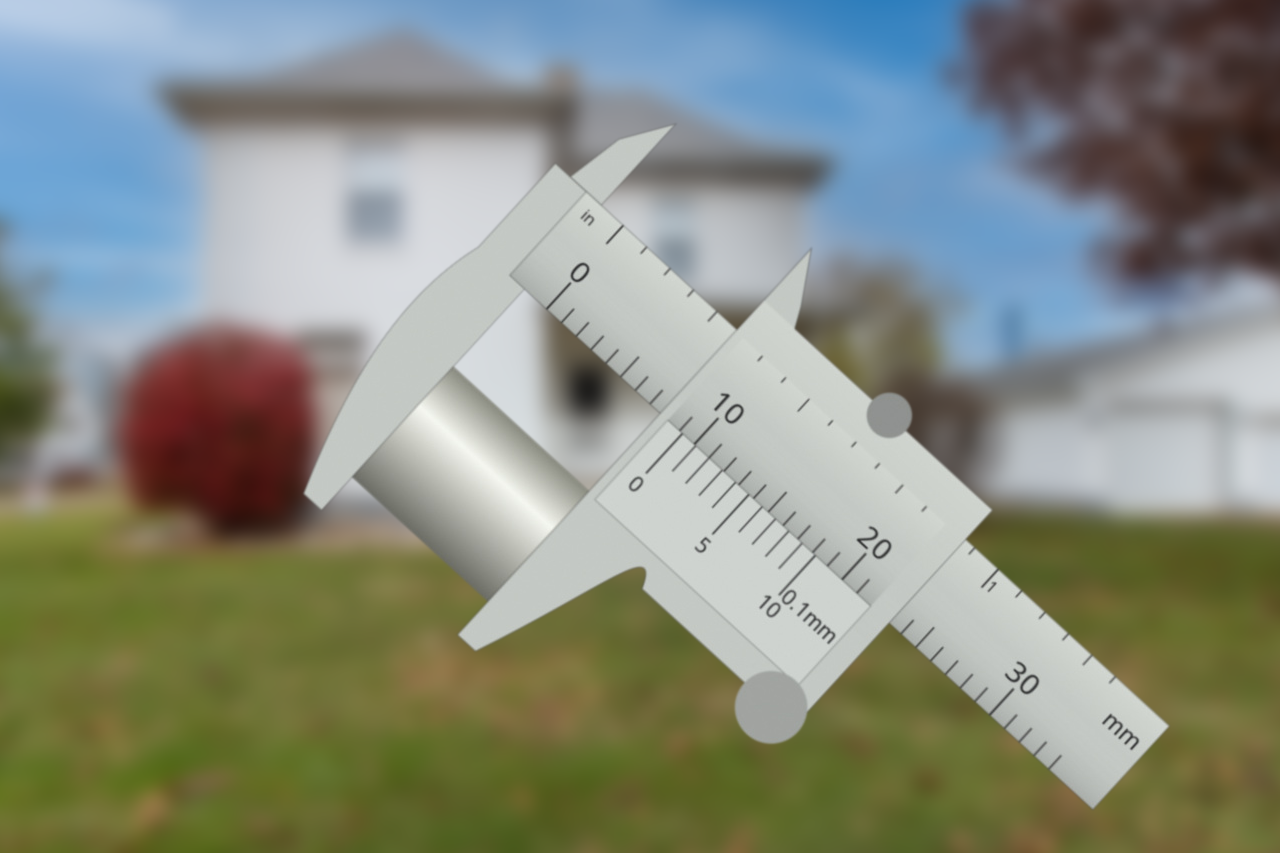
9.2 mm
